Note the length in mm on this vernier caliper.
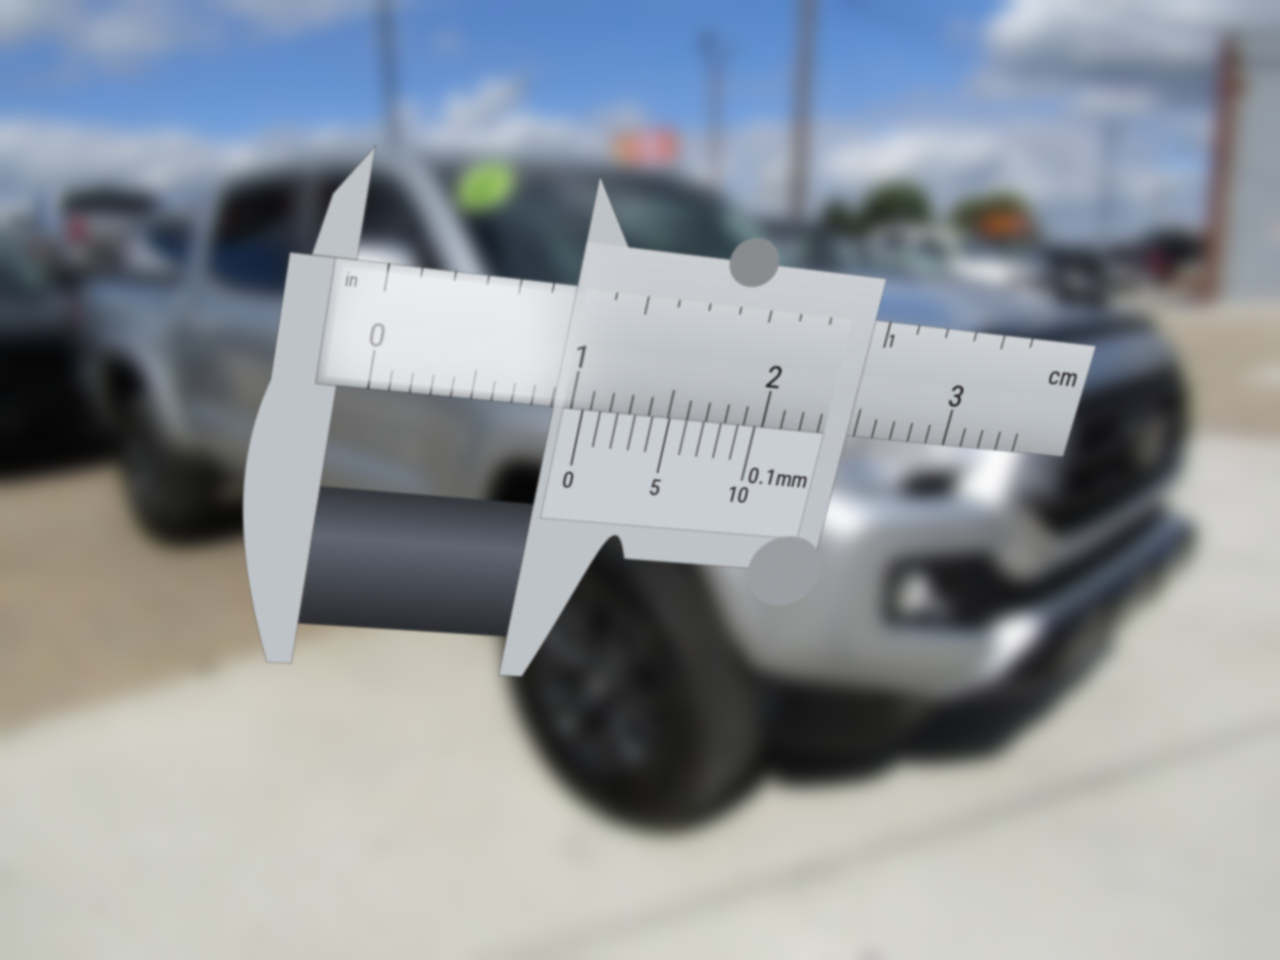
10.6 mm
